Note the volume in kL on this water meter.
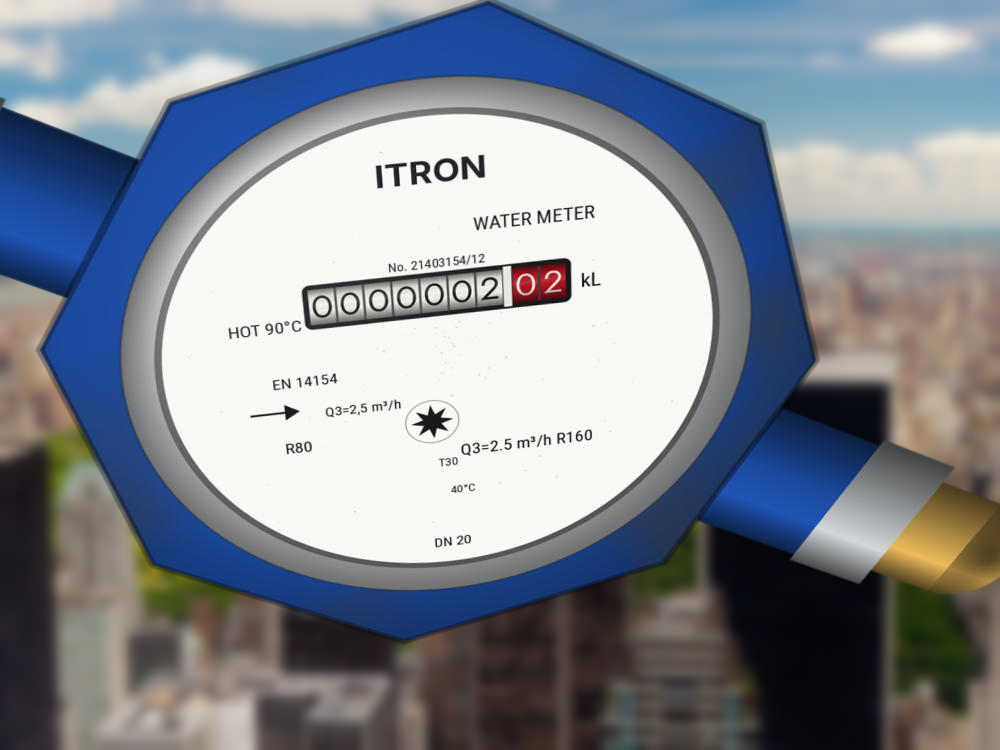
2.02 kL
